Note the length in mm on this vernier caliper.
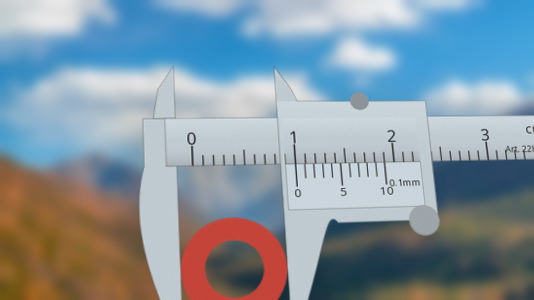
10.0 mm
